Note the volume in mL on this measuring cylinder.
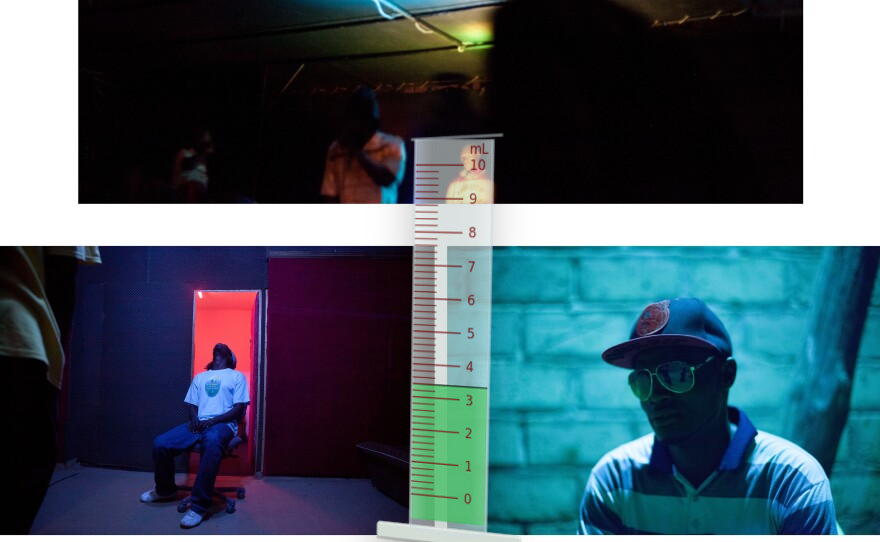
3.4 mL
